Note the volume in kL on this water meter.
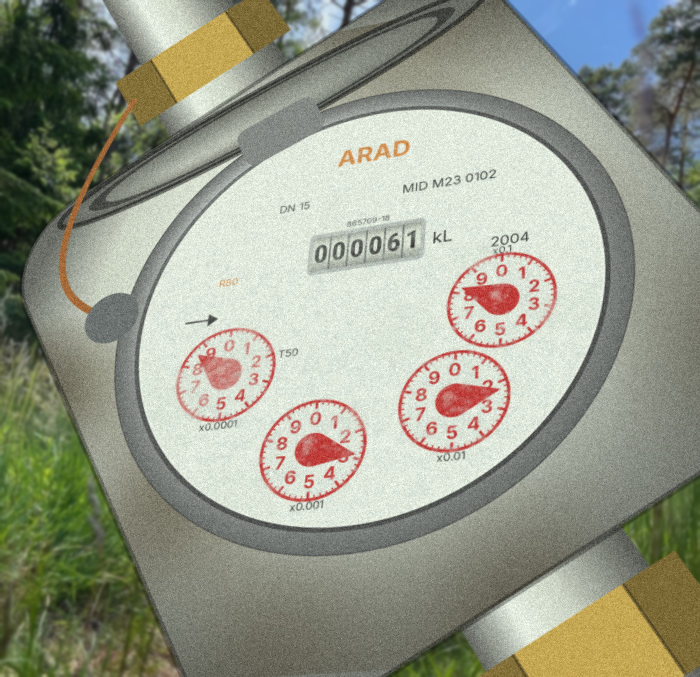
61.8228 kL
